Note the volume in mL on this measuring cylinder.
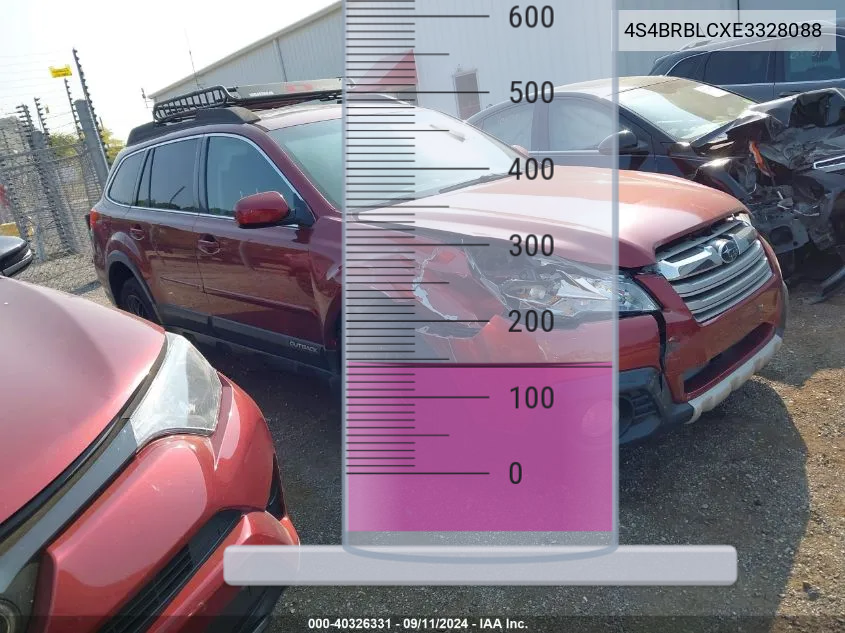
140 mL
